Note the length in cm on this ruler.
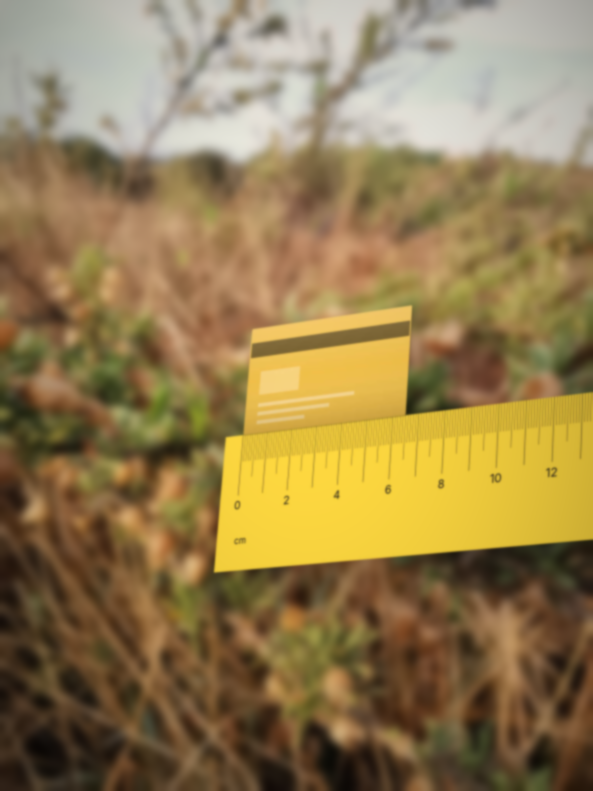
6.5 cm
